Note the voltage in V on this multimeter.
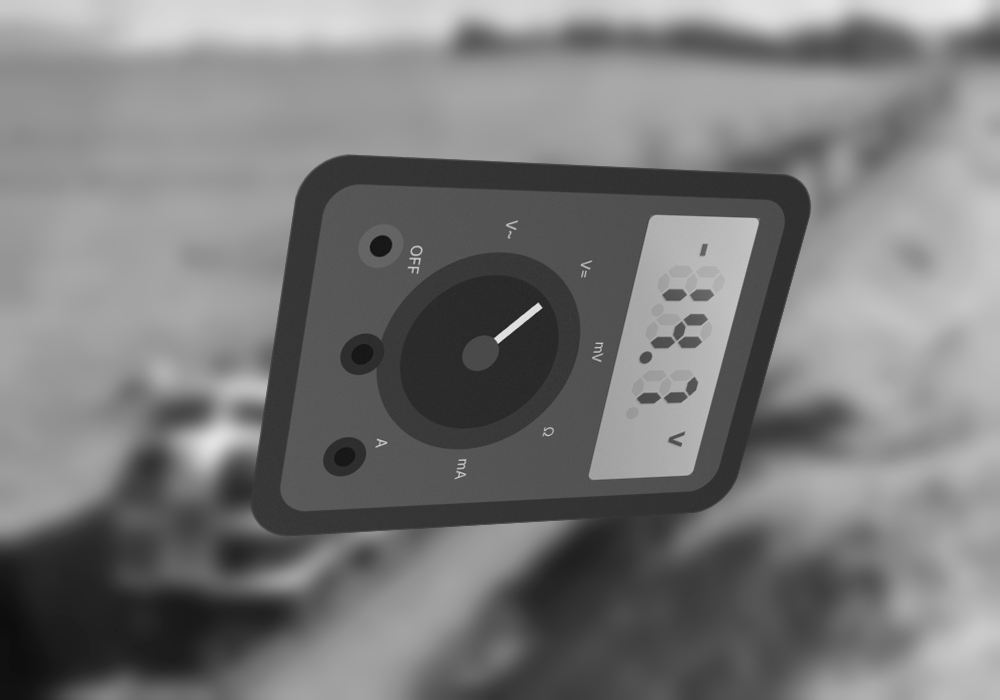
-14.7 V
